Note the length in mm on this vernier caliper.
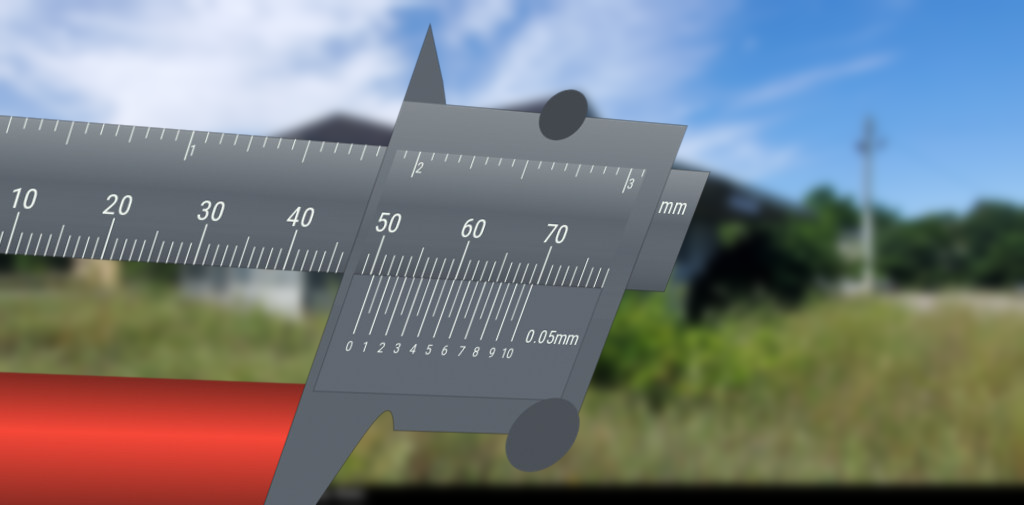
50.4 mm
